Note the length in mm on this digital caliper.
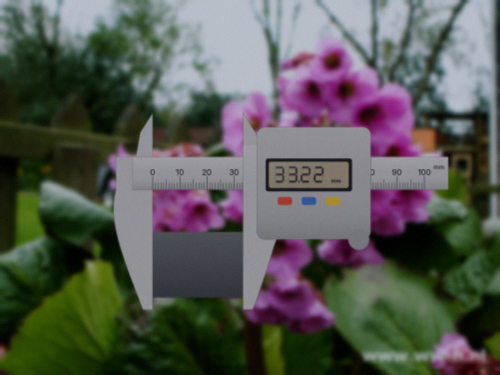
33.22 mm
